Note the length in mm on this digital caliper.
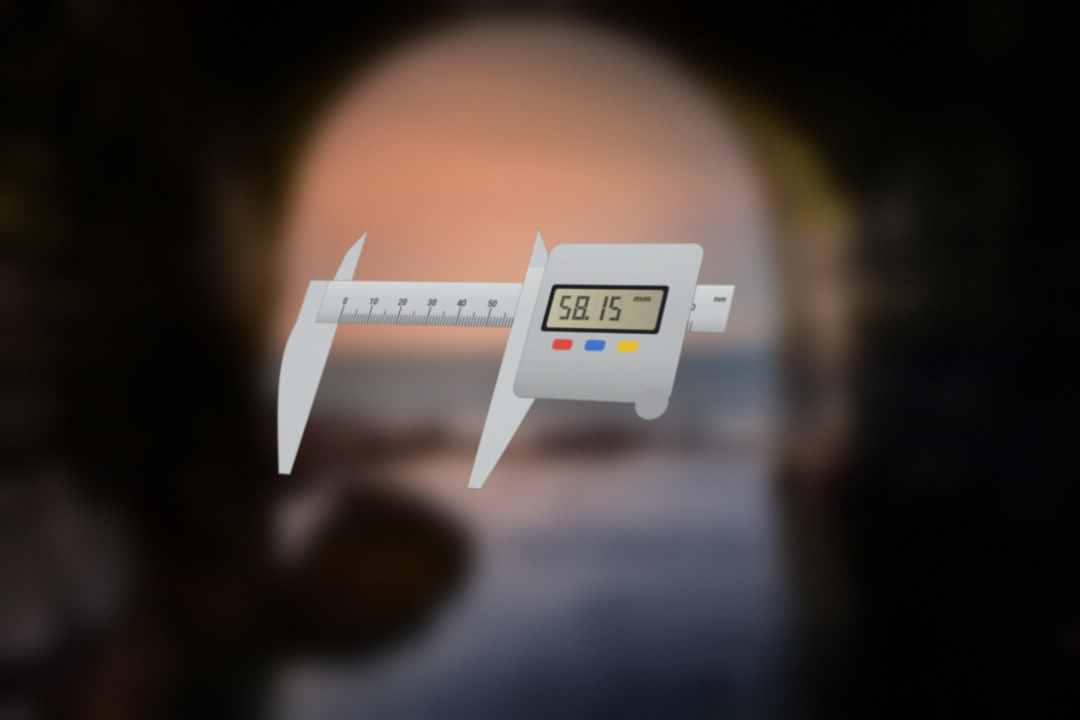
58.15 mm
